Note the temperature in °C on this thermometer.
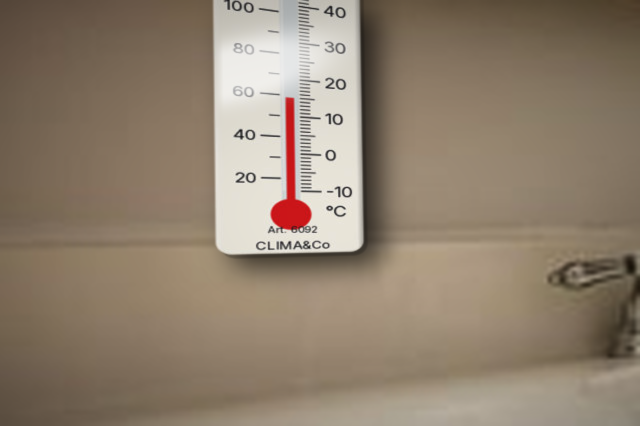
15 °C
